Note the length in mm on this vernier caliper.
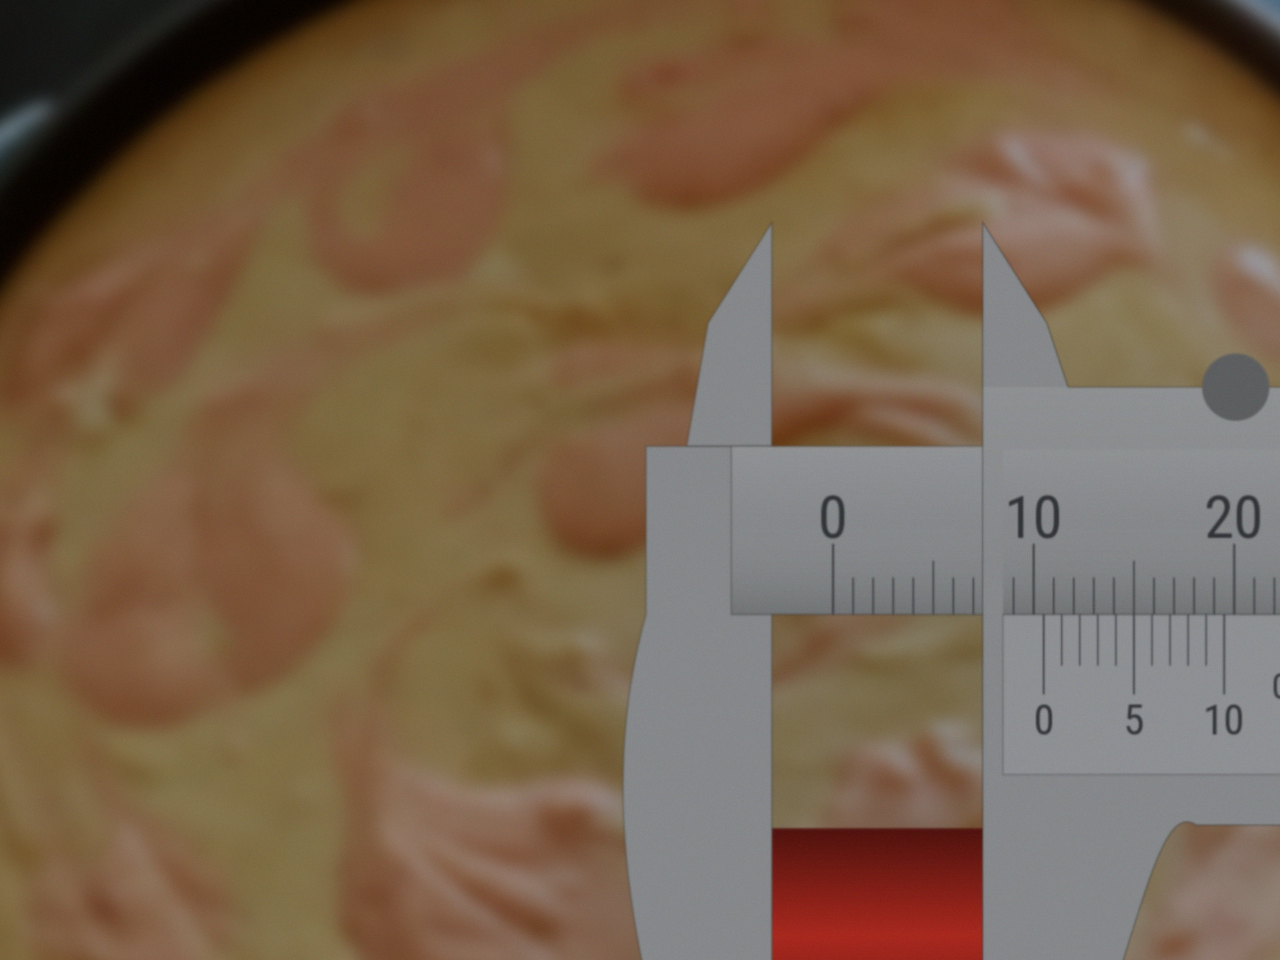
10.5 mm
